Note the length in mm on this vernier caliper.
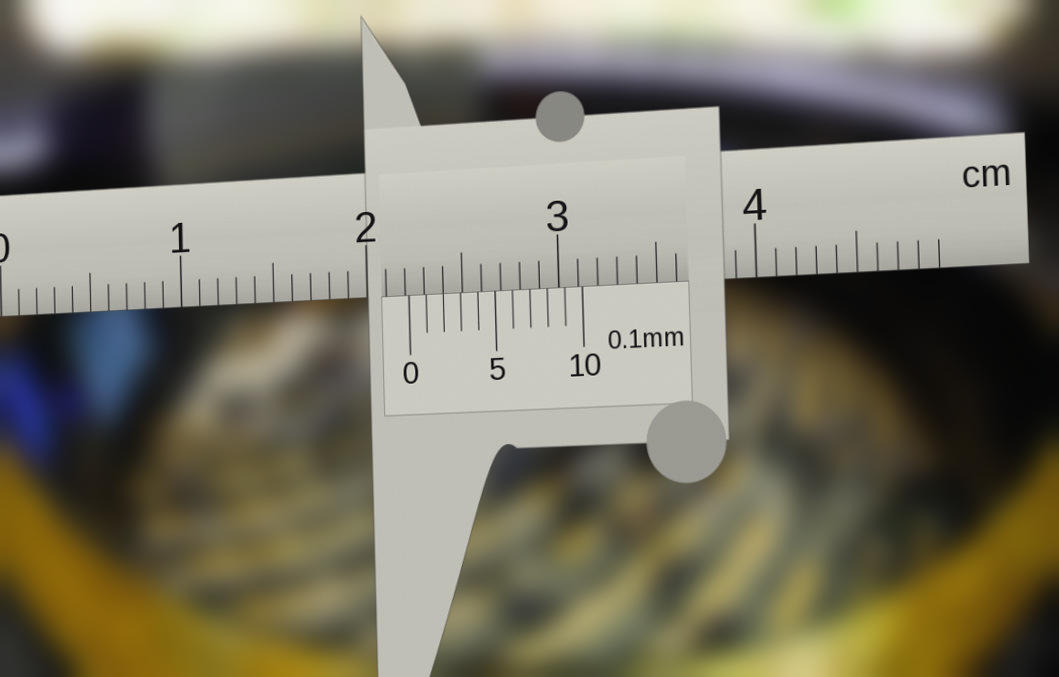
22.2 mm
